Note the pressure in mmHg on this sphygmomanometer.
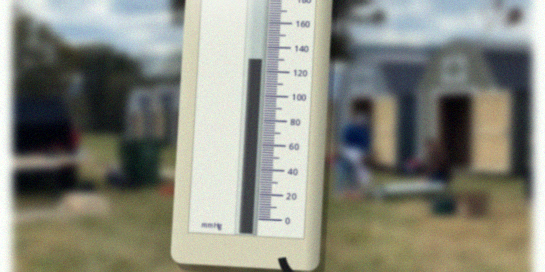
130 mmHg
